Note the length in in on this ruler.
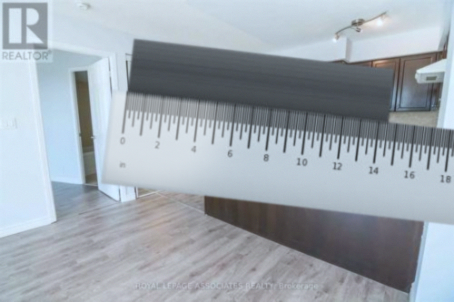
14.5 in
